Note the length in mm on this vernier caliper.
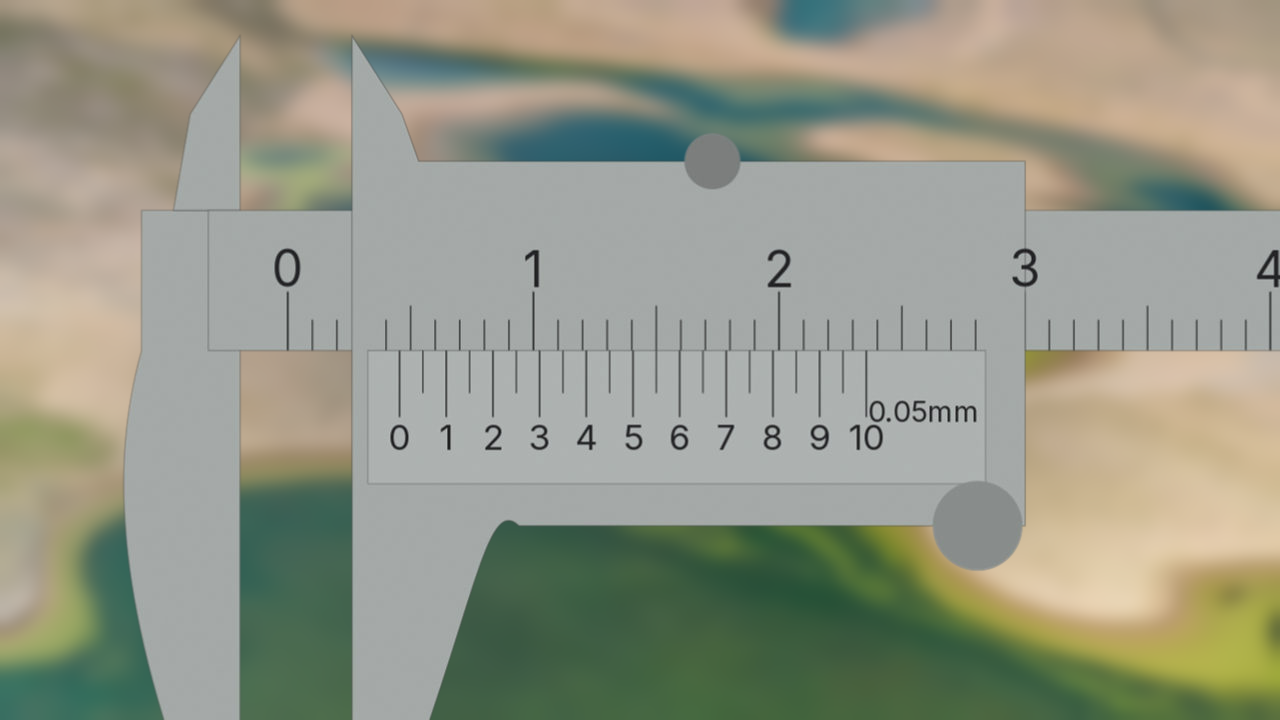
4.55 mm
